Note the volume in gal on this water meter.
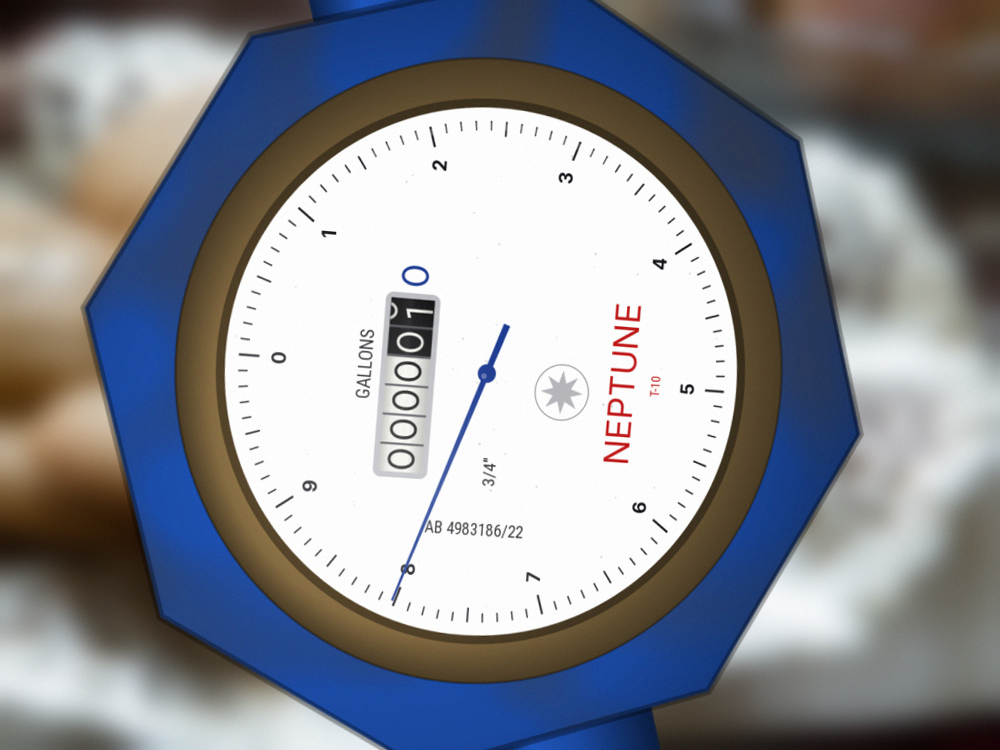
8.0 gal
